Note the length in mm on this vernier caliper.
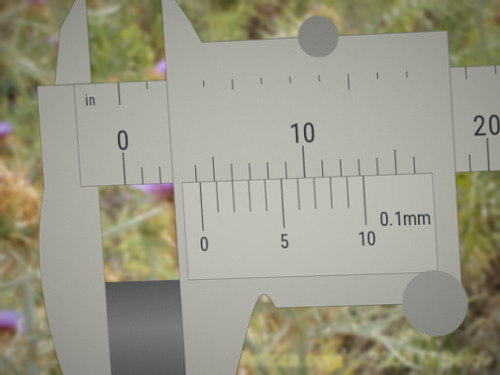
4.2 mm
